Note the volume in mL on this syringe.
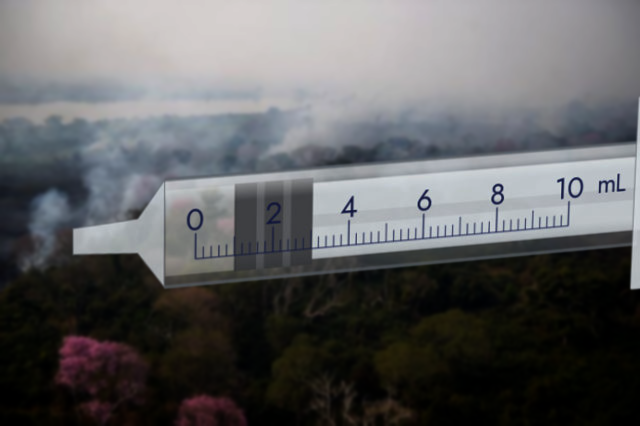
1 mL
